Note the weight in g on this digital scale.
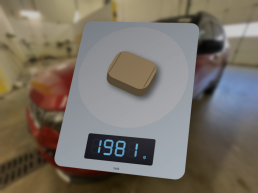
1981 g
